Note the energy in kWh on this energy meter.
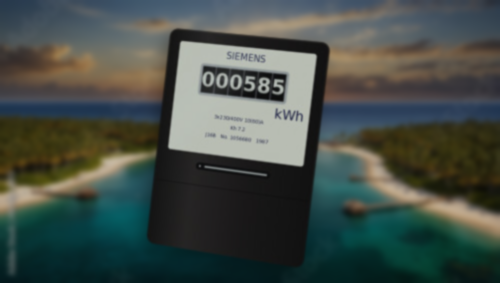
585 kWh
